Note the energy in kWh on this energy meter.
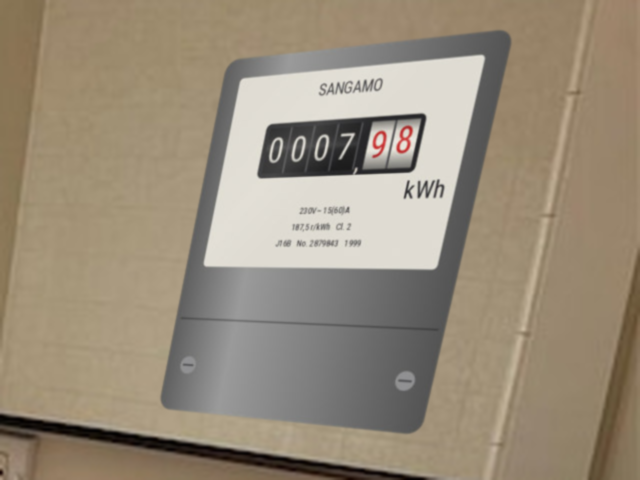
7.98 kWh
